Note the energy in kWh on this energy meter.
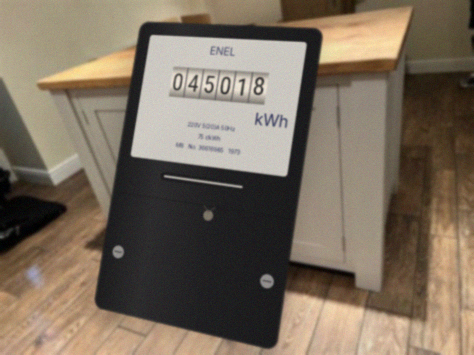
45018 kWh
